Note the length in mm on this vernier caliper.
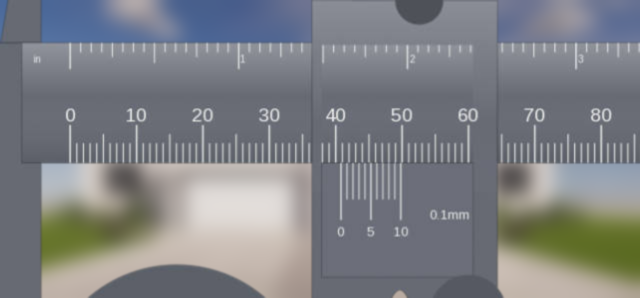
40.8 mm
